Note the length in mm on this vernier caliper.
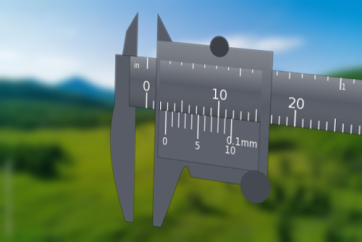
2.8 mm
